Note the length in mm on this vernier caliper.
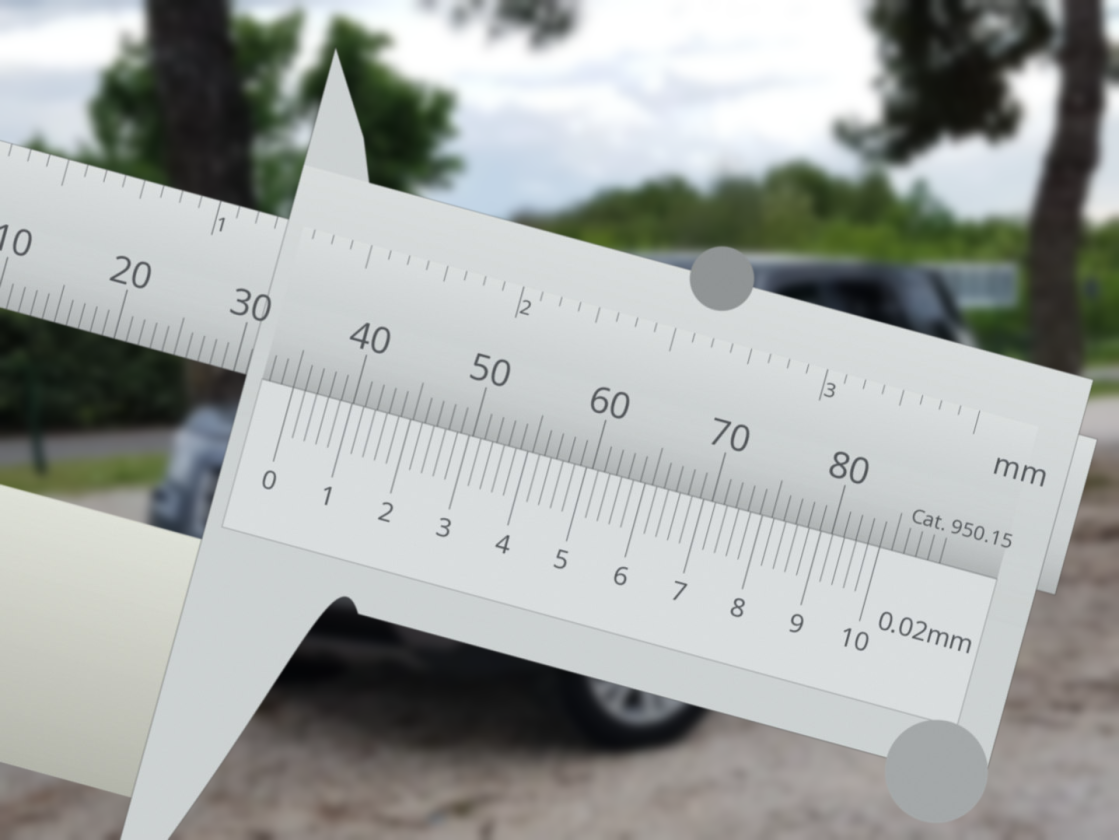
35.0 mm
